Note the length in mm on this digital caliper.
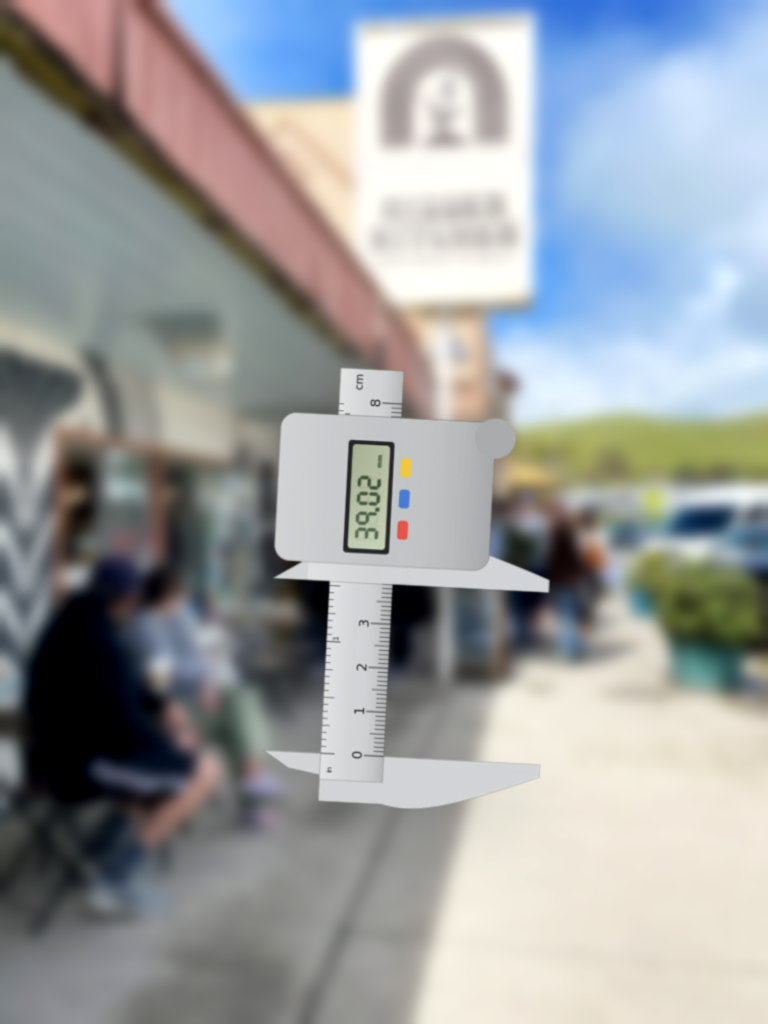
39.02 mm
